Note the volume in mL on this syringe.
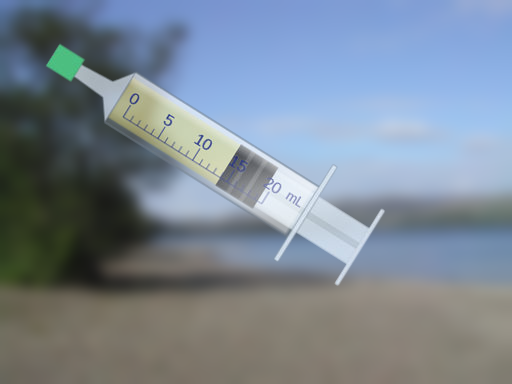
14 mL
